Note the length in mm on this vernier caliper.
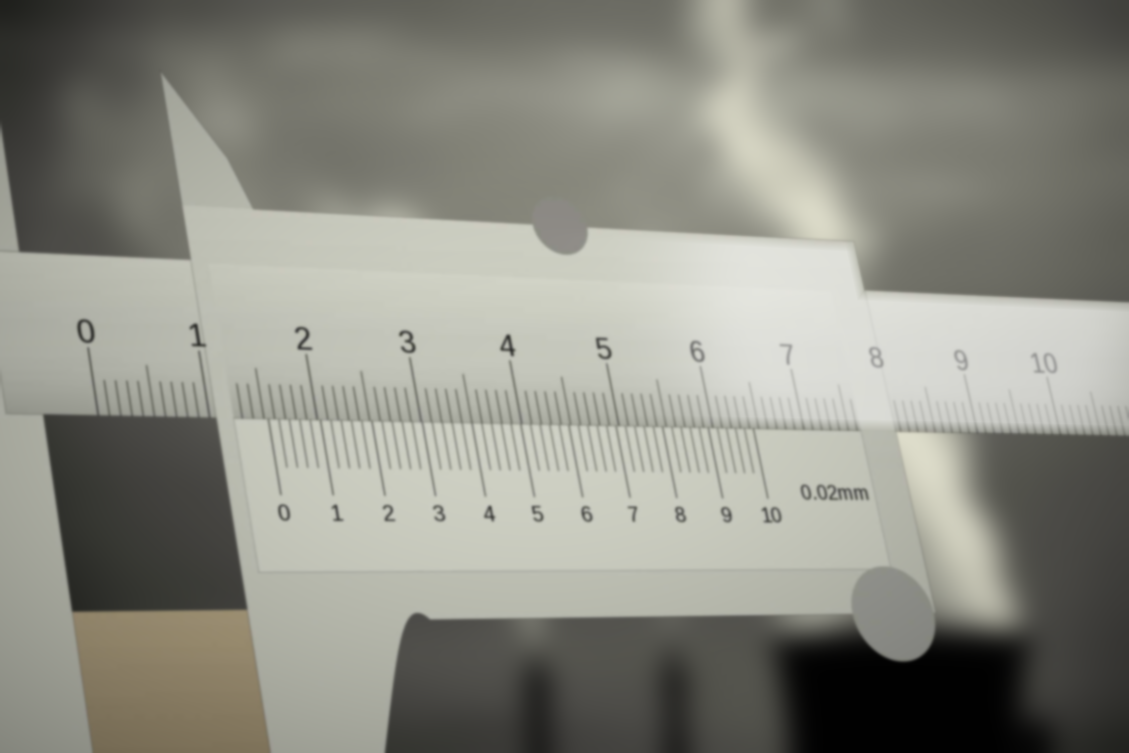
15.4 mm
